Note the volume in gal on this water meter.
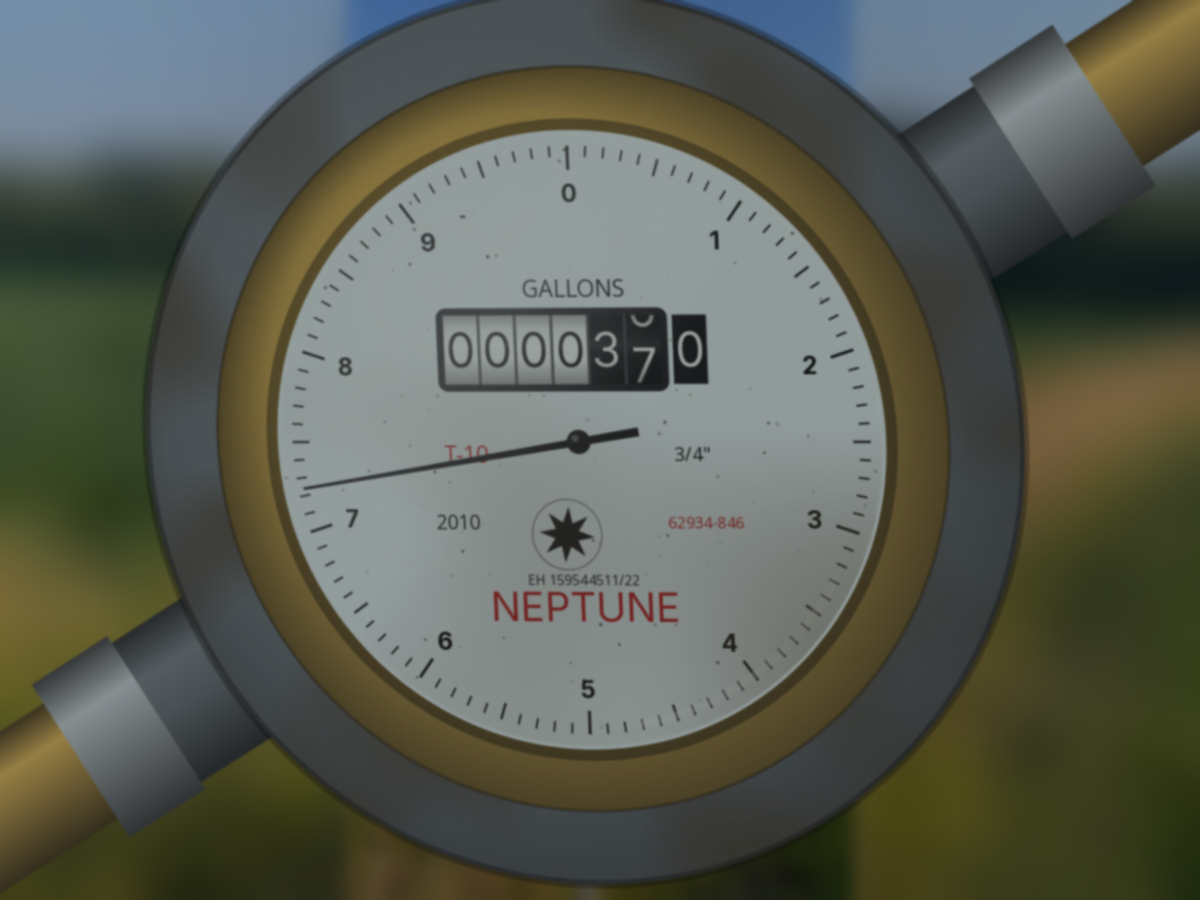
367.2 gal
